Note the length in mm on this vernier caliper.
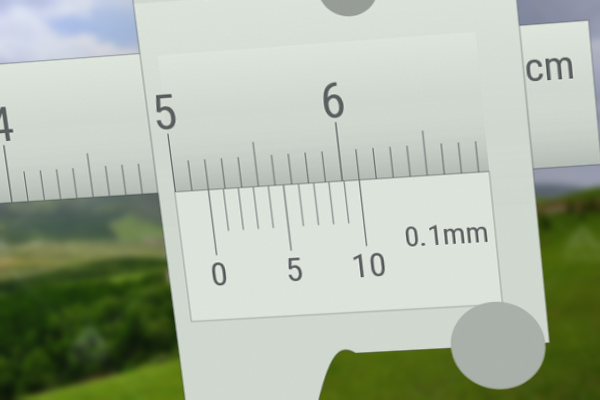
52.0 mm
